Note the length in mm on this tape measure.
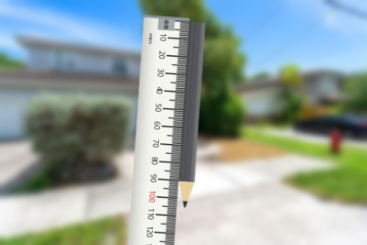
105 mm
